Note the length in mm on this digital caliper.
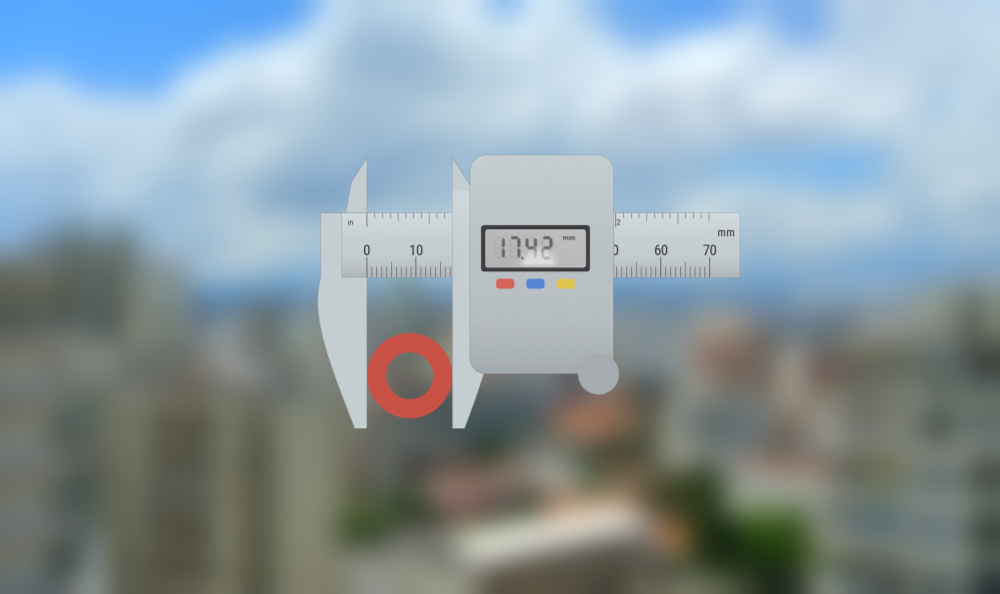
17.42 mm
